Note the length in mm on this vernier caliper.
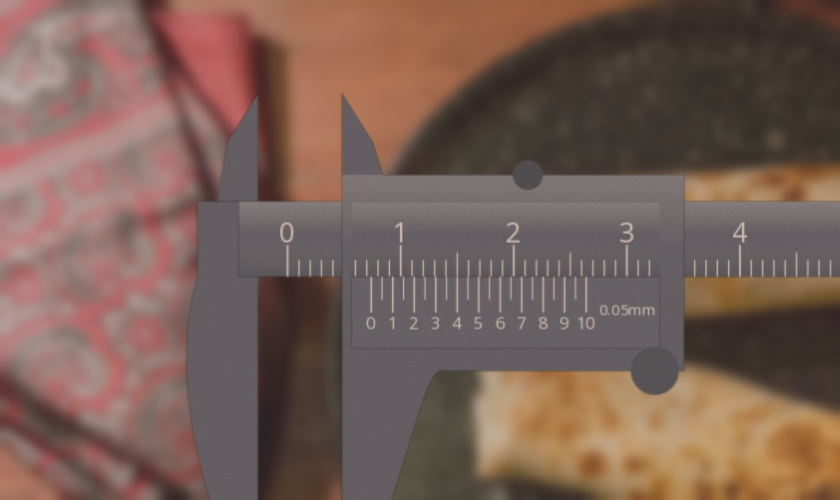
7.4 mm
